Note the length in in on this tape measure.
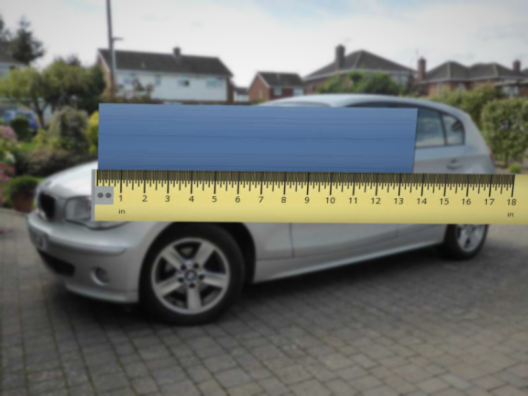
13.5 in
